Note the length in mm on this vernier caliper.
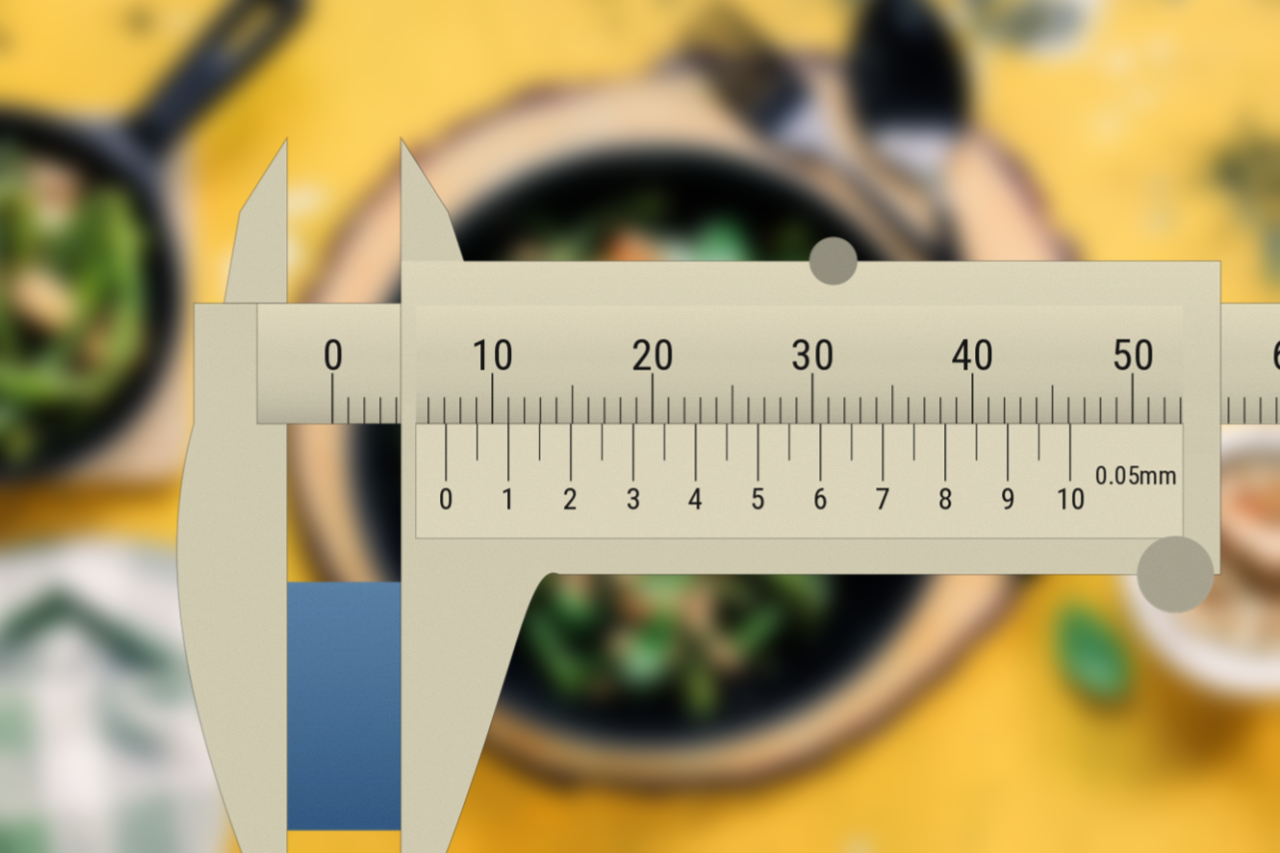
7.1 mm
